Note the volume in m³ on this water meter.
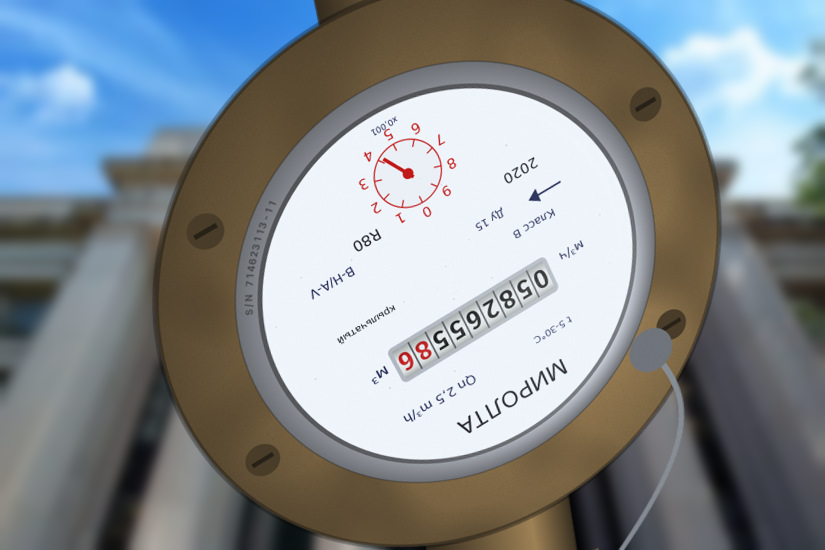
582655.864 m³
